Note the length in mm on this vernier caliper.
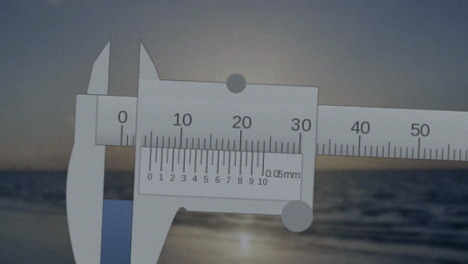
5.0 mm
